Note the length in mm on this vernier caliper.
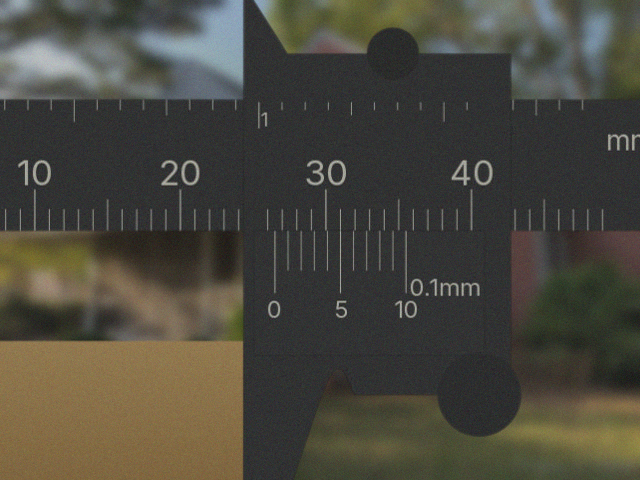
26.5 mm
